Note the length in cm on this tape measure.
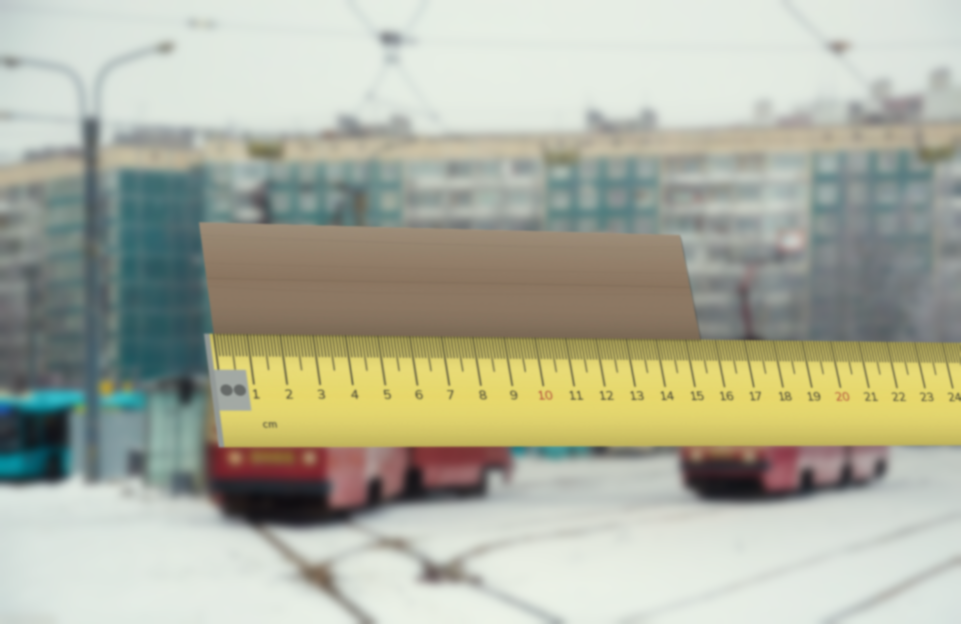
15.5 cm
